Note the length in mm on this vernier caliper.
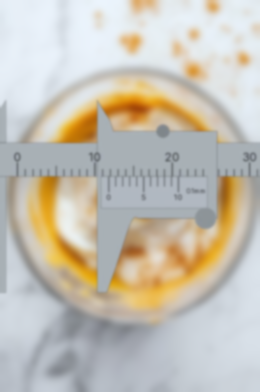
11.8 mm
